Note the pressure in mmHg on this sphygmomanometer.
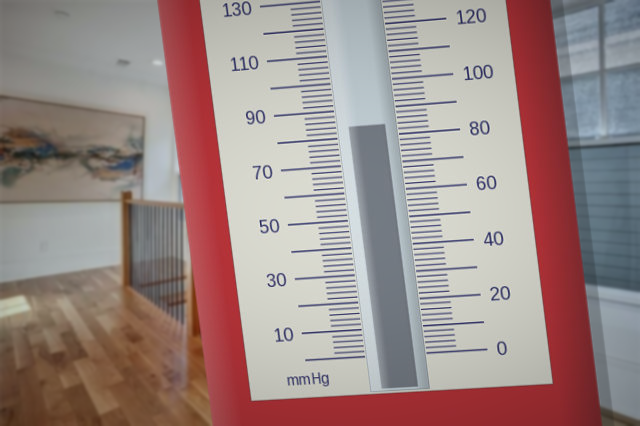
84 mmHg
